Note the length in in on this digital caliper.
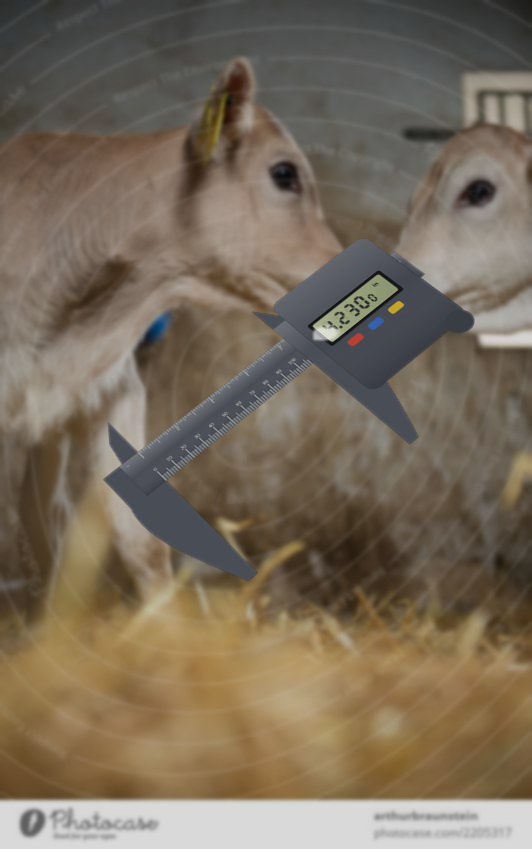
4.2300 in
